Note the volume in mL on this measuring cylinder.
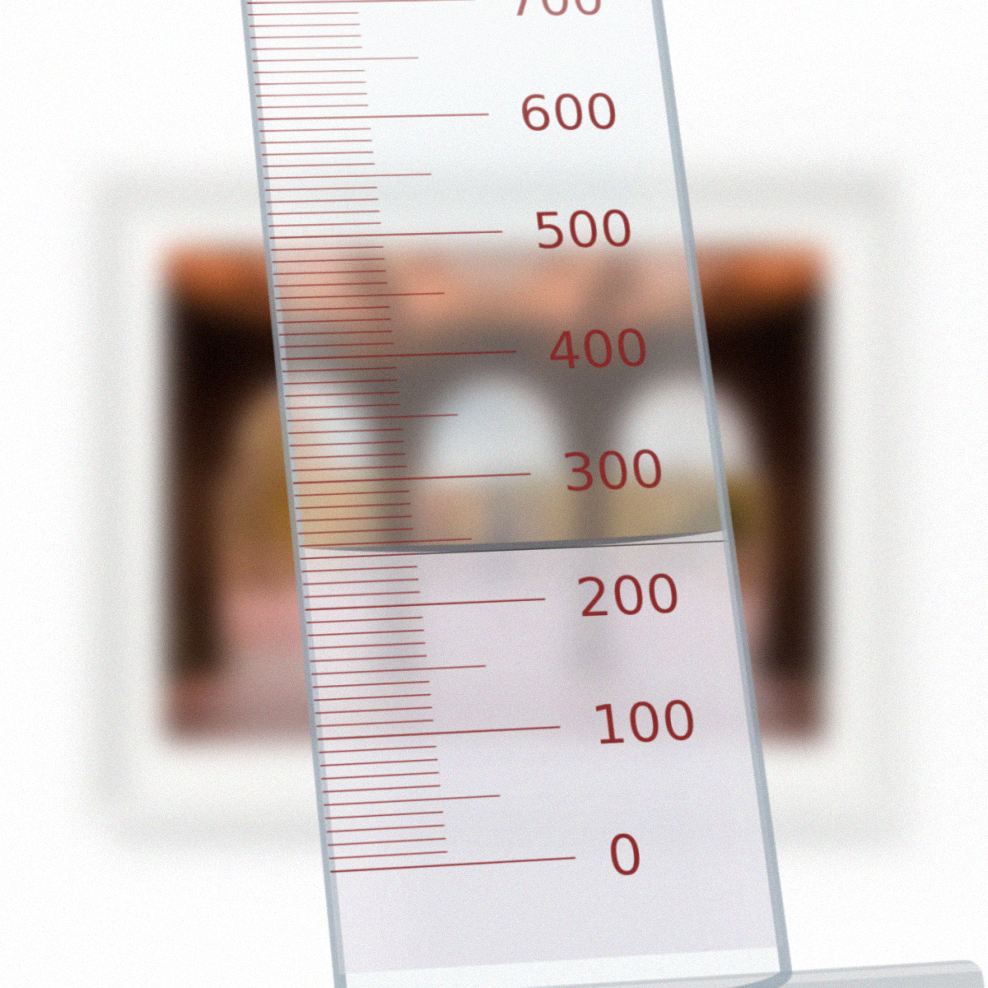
240 mL
